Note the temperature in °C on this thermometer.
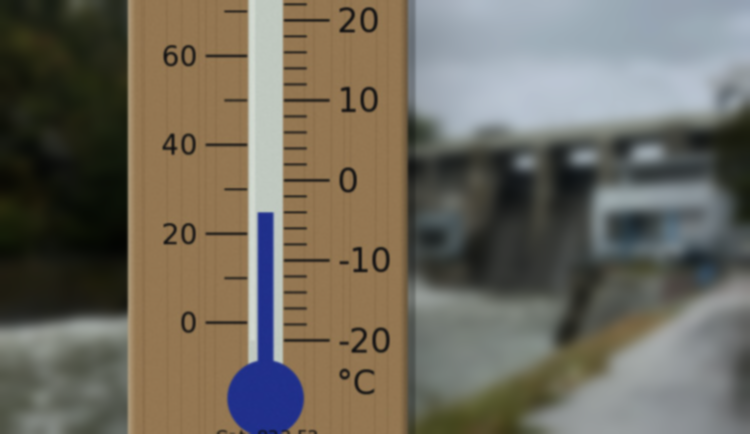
-4 °C
